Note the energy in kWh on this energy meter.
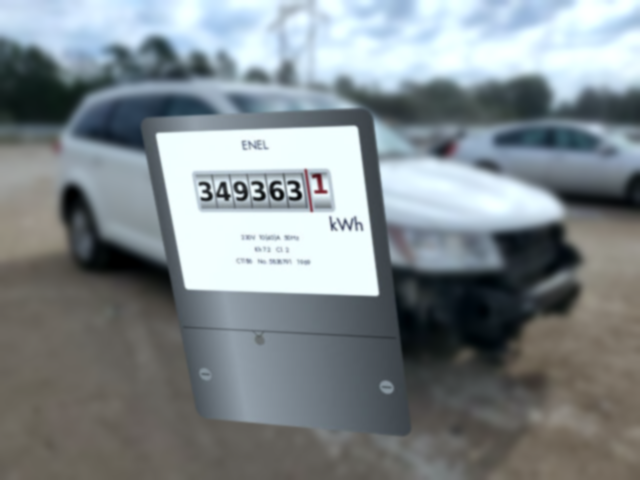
349363.1 kWh
